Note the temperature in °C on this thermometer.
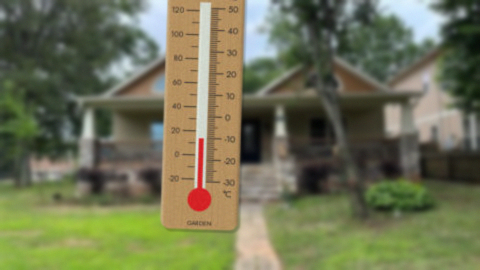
-10 °C
